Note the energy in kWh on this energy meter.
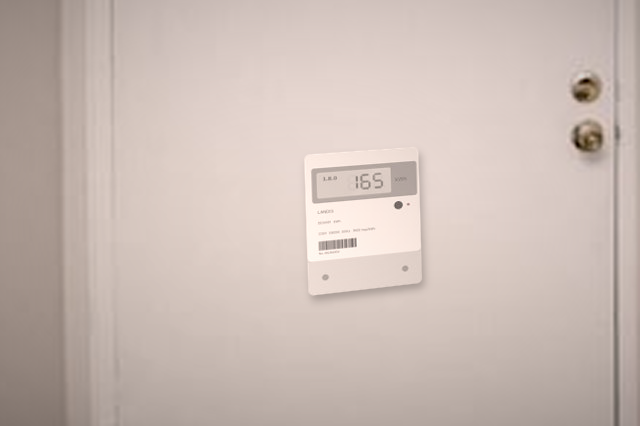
165 kWh
